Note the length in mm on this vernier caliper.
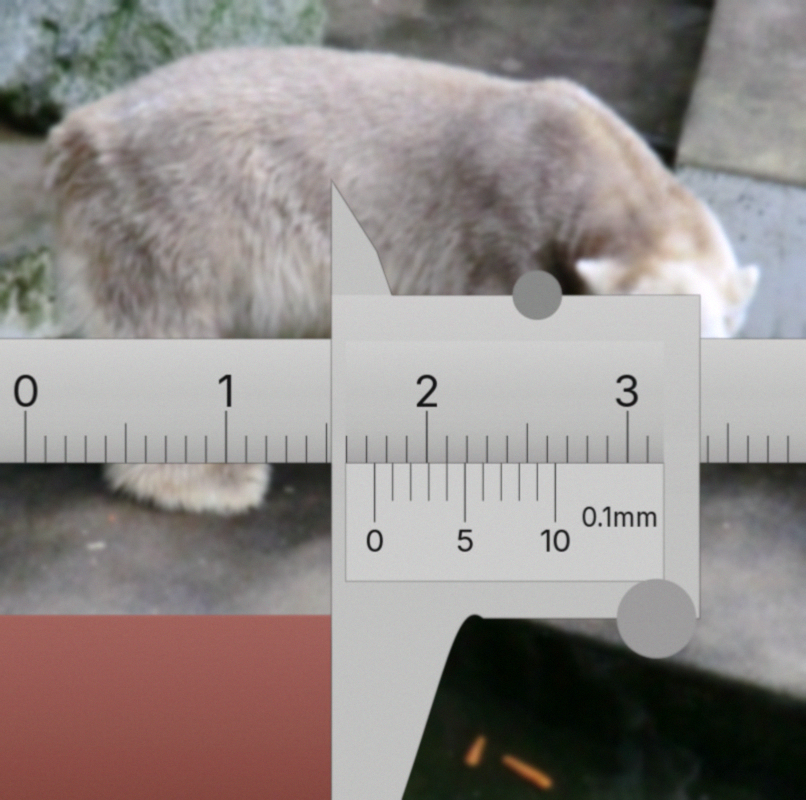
17.4 mm
